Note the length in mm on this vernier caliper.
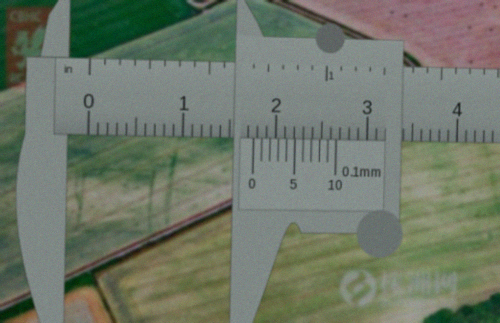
17.6 mm
